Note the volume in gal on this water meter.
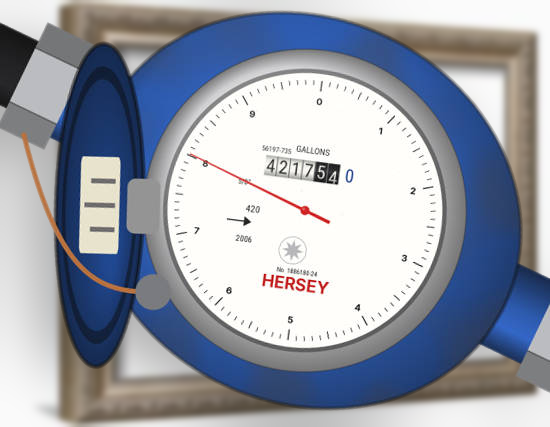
4217538.0 gal
